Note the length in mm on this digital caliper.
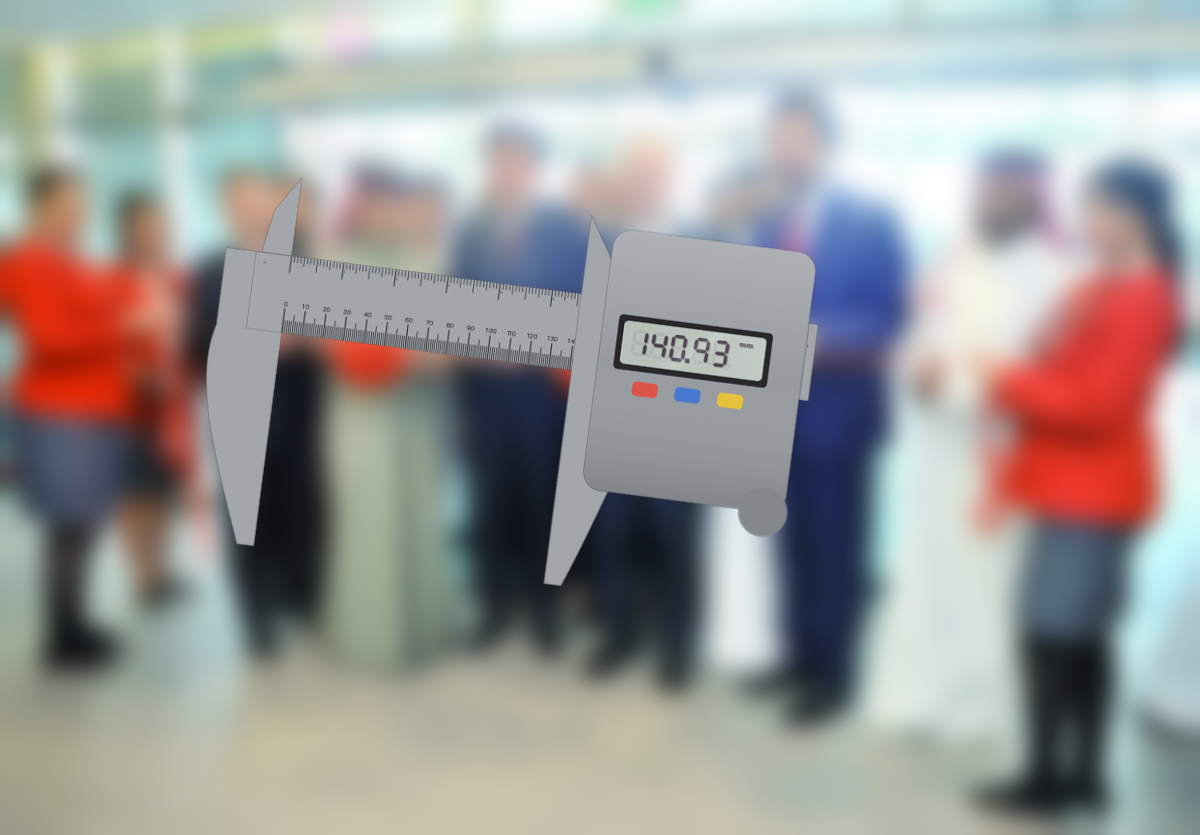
140.93 mm
